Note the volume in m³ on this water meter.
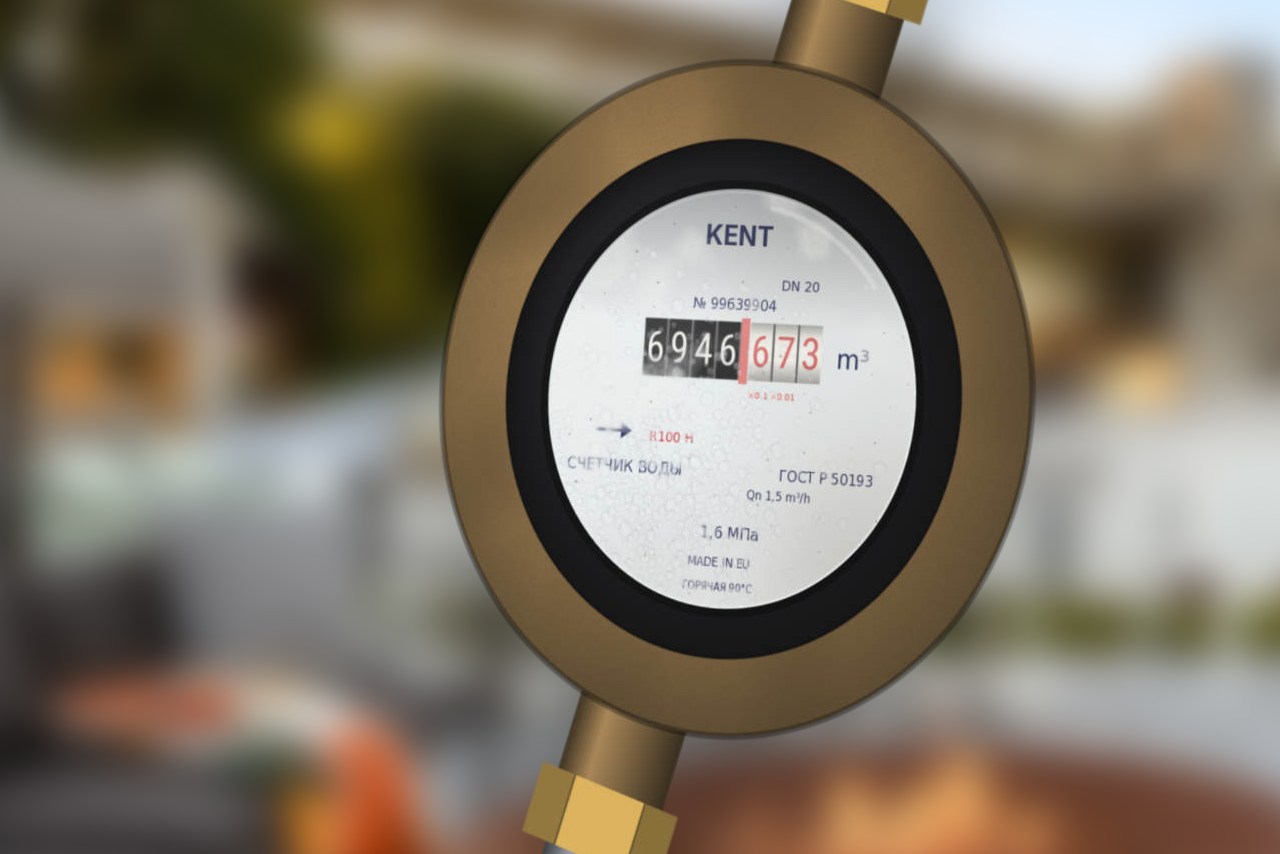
6946.673 m³
